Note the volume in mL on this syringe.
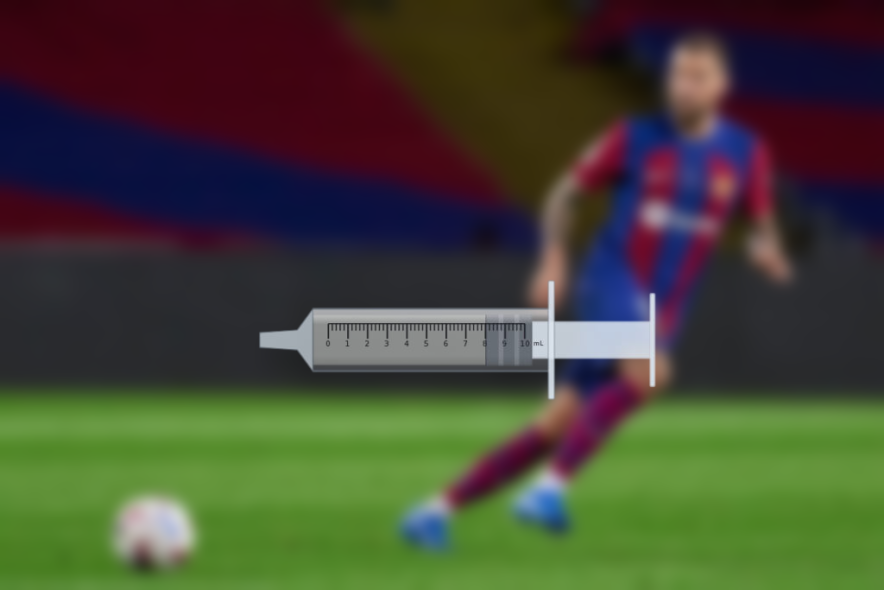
8 mL
